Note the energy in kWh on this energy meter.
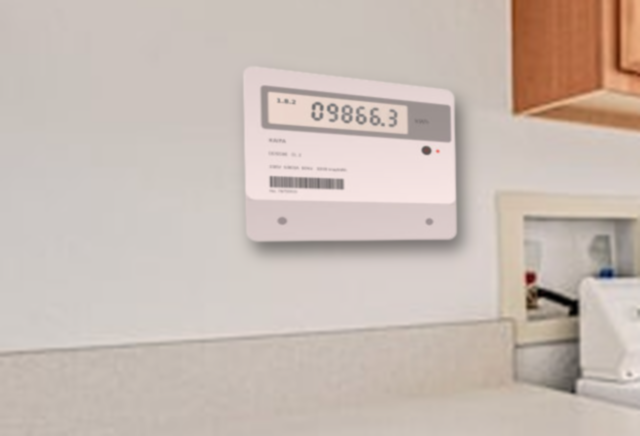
9866.3 kWh
